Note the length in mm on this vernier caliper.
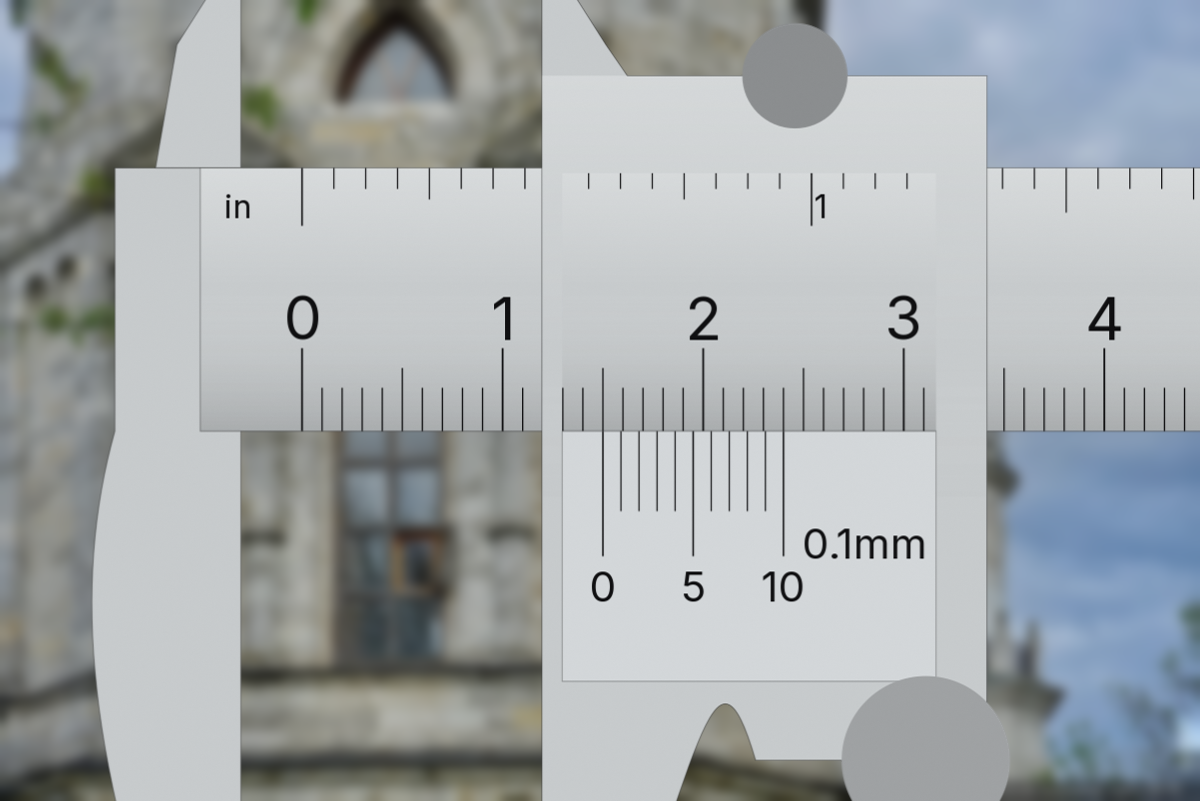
15.0 mm
